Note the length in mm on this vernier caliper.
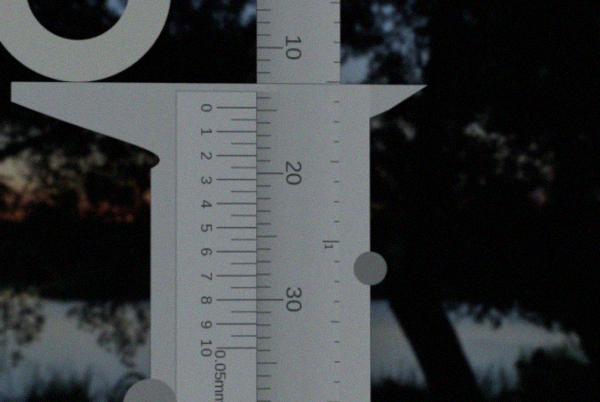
14.8 mm
